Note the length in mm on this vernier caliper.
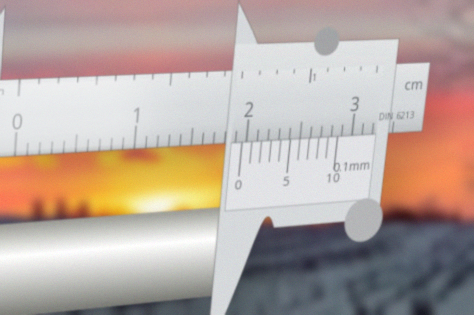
19.6 mm
